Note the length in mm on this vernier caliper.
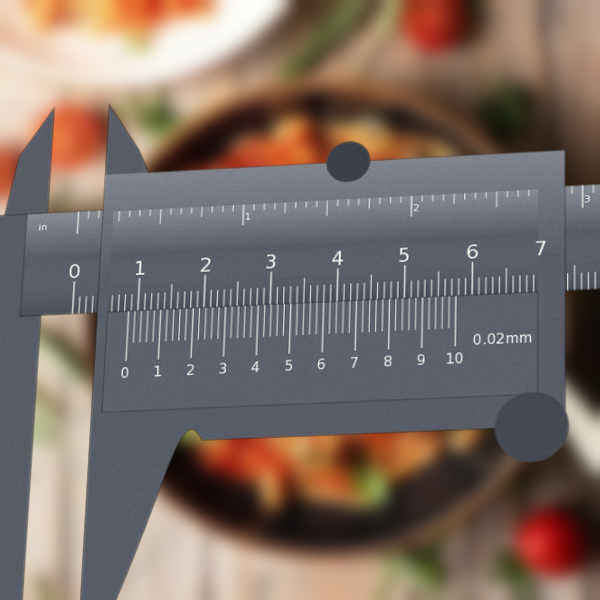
8.6 mm
